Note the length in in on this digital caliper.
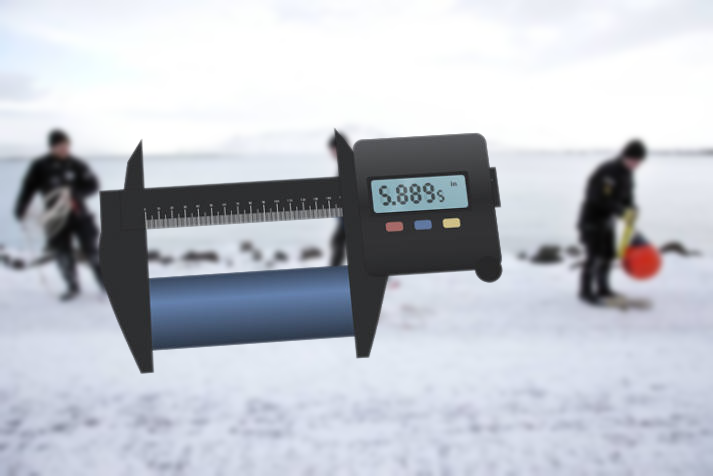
5.8895 in
